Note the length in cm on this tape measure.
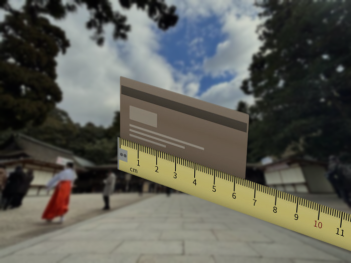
6.5 cm
